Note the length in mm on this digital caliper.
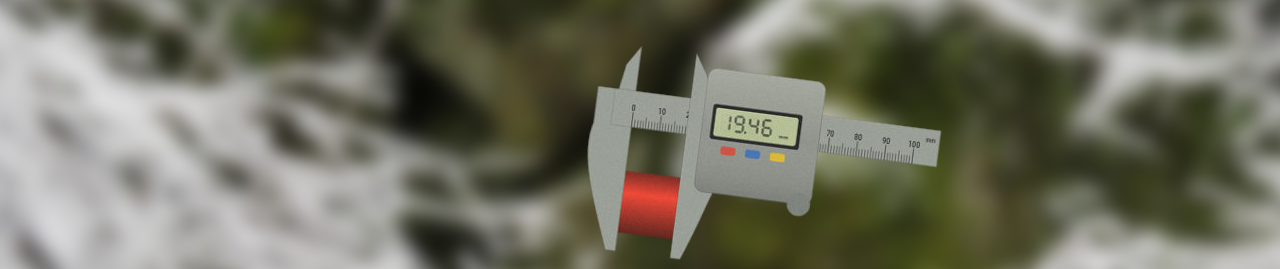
19.46 mm
